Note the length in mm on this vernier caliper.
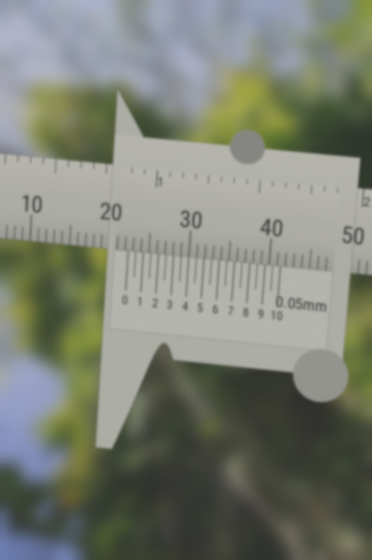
22.4 mm
